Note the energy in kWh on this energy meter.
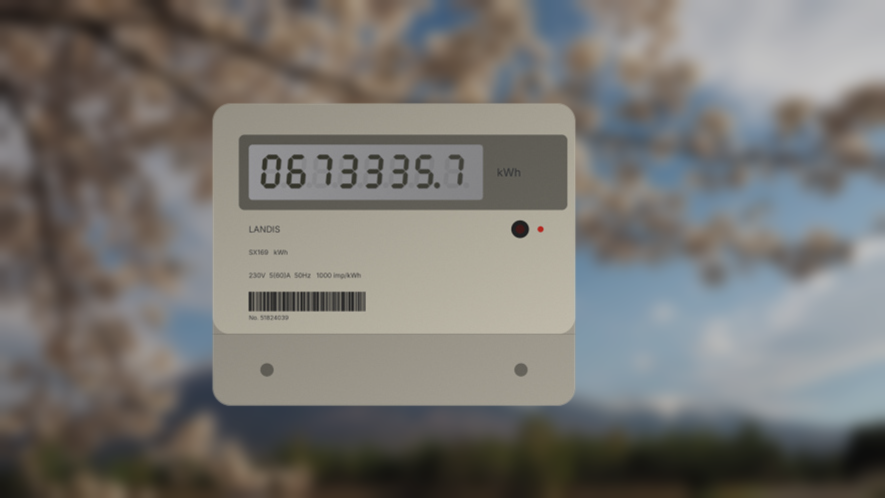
673335.7 kWh
